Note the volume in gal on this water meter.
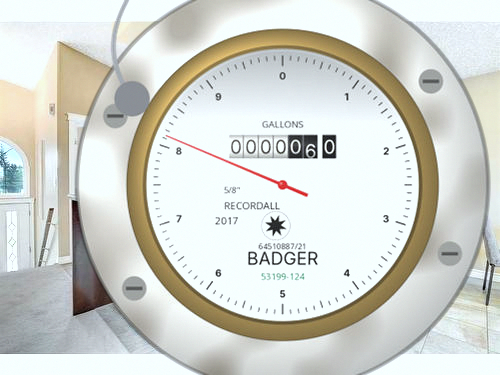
58.1 gal
